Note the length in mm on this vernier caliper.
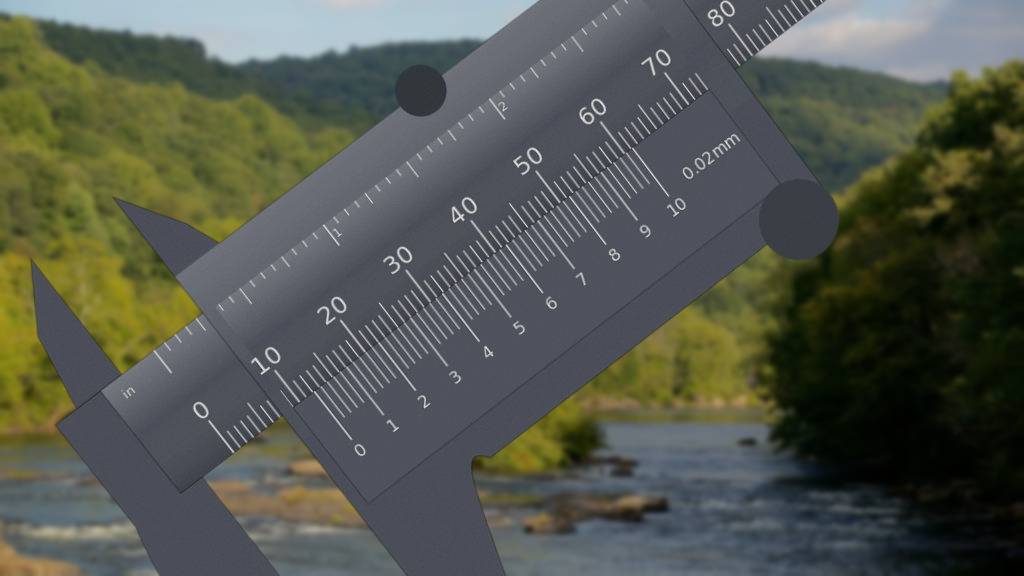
12.2 mm
